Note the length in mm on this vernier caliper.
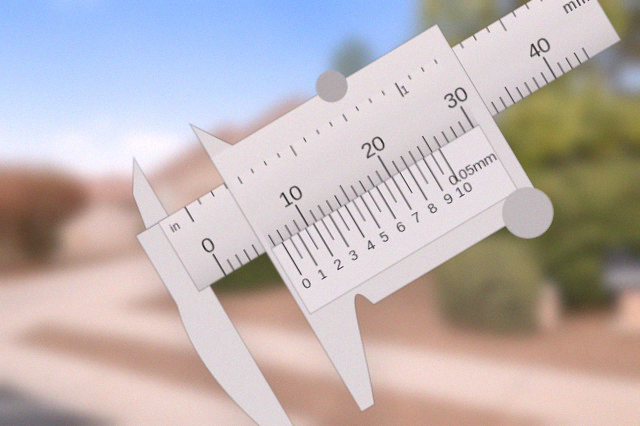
6.8 mm
